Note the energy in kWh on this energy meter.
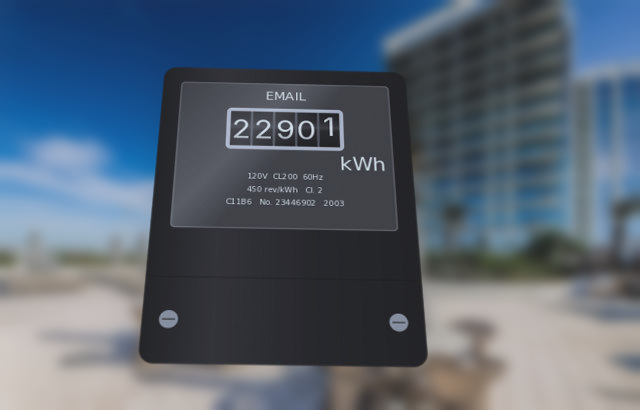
22901 kWh
